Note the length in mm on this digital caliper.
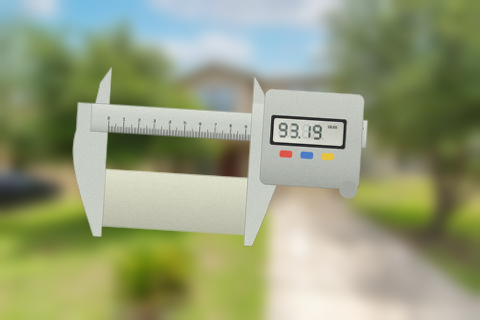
93.19 mm
